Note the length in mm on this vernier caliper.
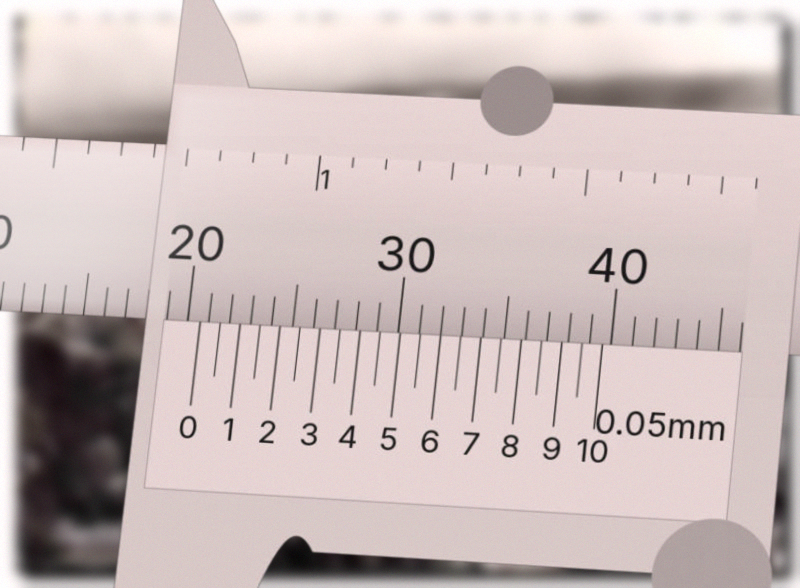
20.6 mm
